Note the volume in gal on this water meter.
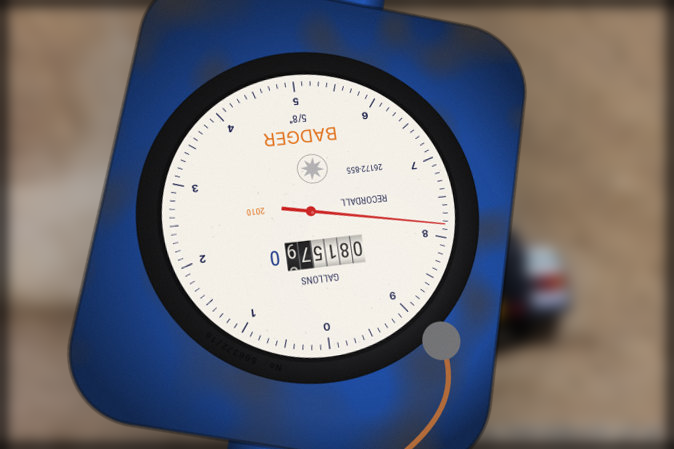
815787.8 gal
